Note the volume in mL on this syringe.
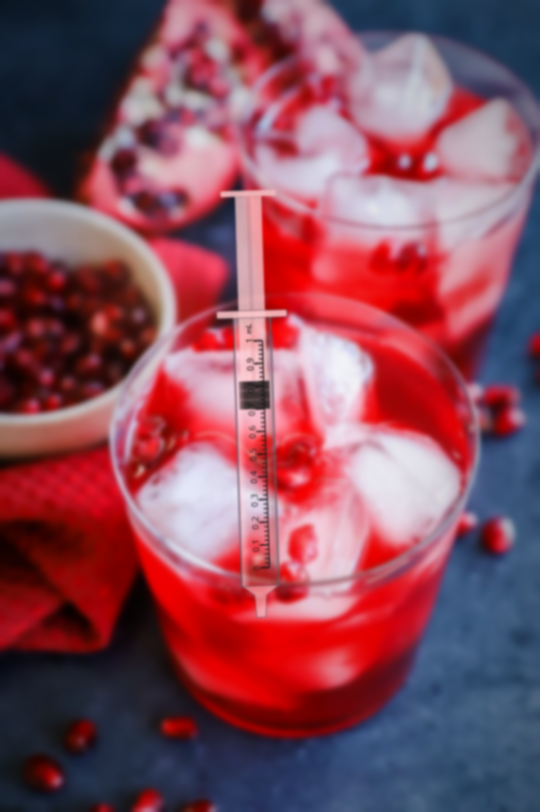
0.7 mL
